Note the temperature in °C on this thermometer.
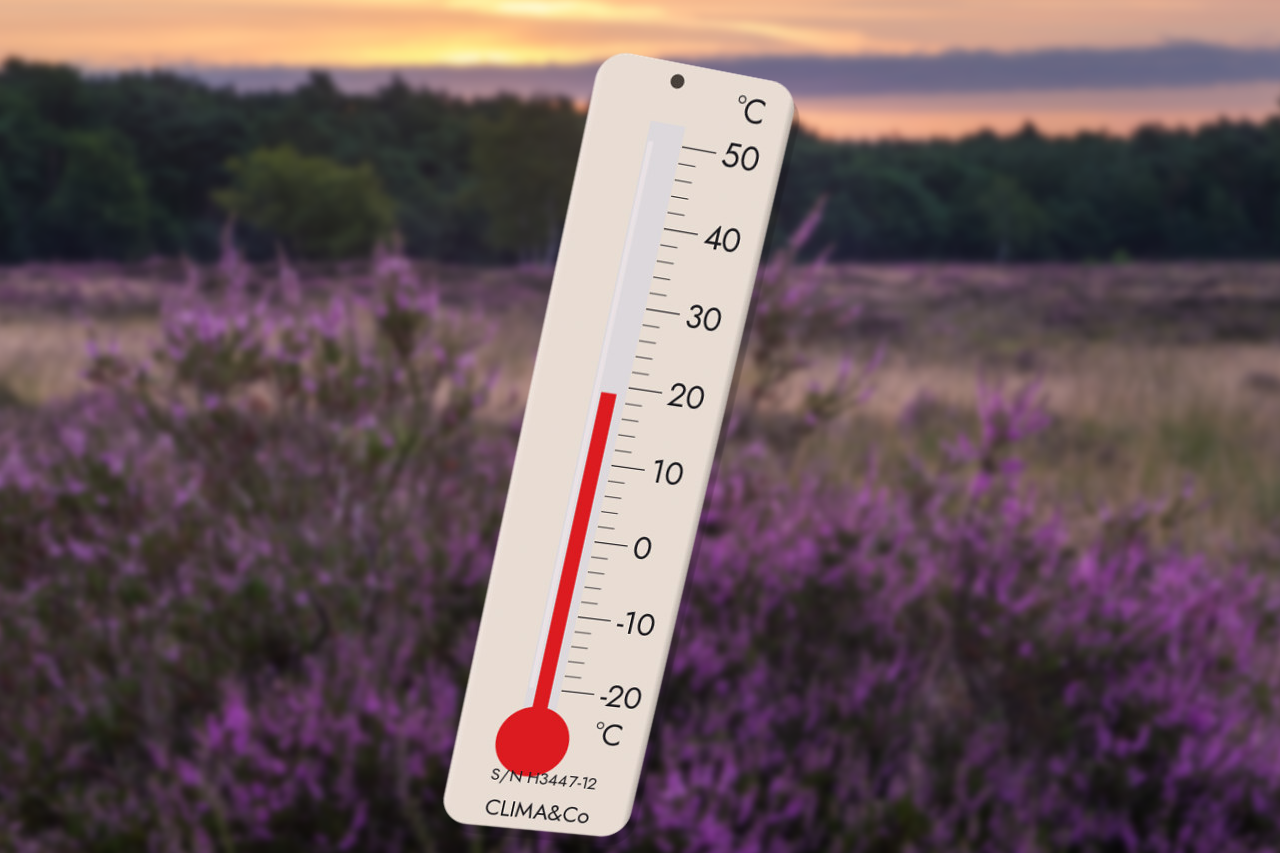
19 °C
